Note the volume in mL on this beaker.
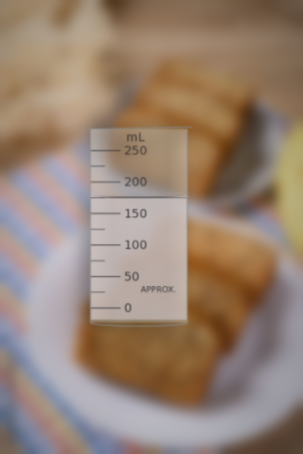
175 mL
